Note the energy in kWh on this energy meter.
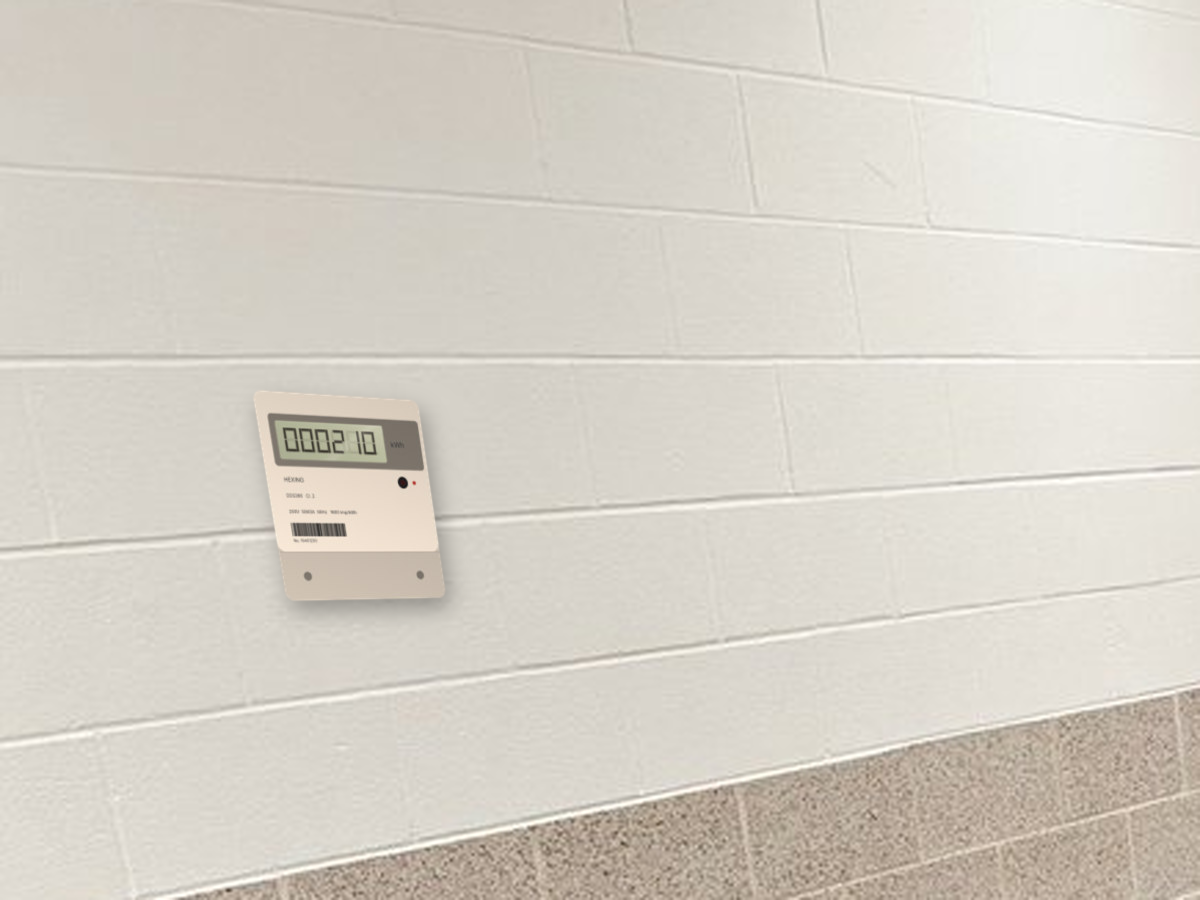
210 kWh
